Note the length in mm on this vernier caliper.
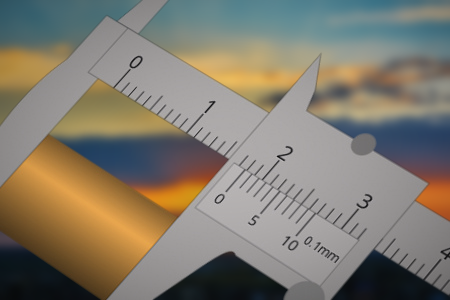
17.8 mm
